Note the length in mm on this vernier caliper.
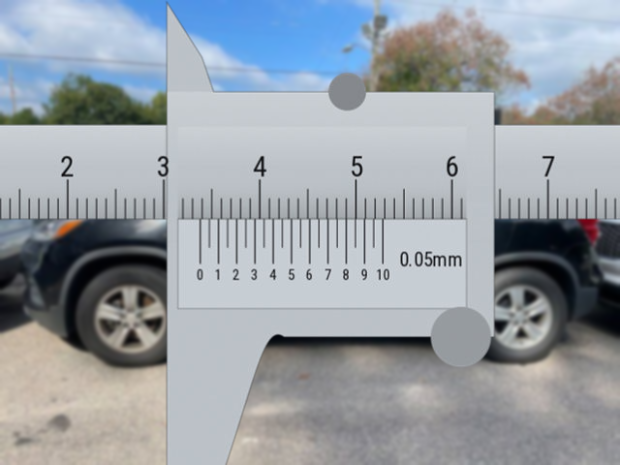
33.8 mm
